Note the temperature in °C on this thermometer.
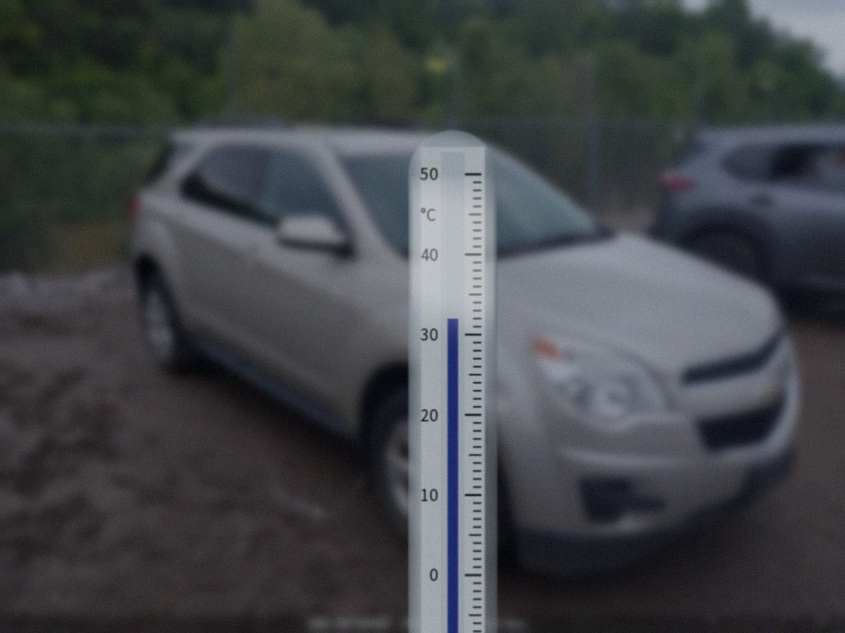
32 °C
